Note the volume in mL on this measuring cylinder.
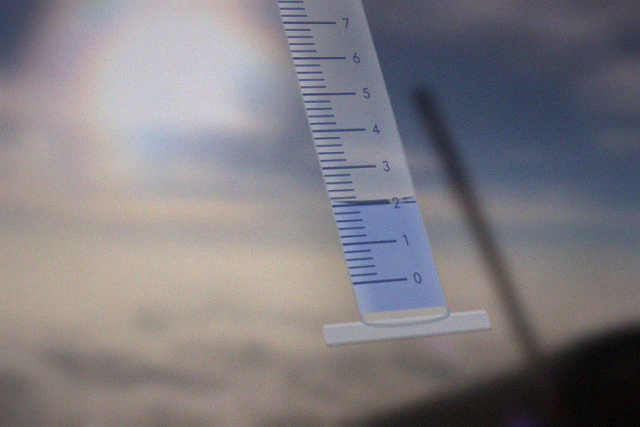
2 mL
